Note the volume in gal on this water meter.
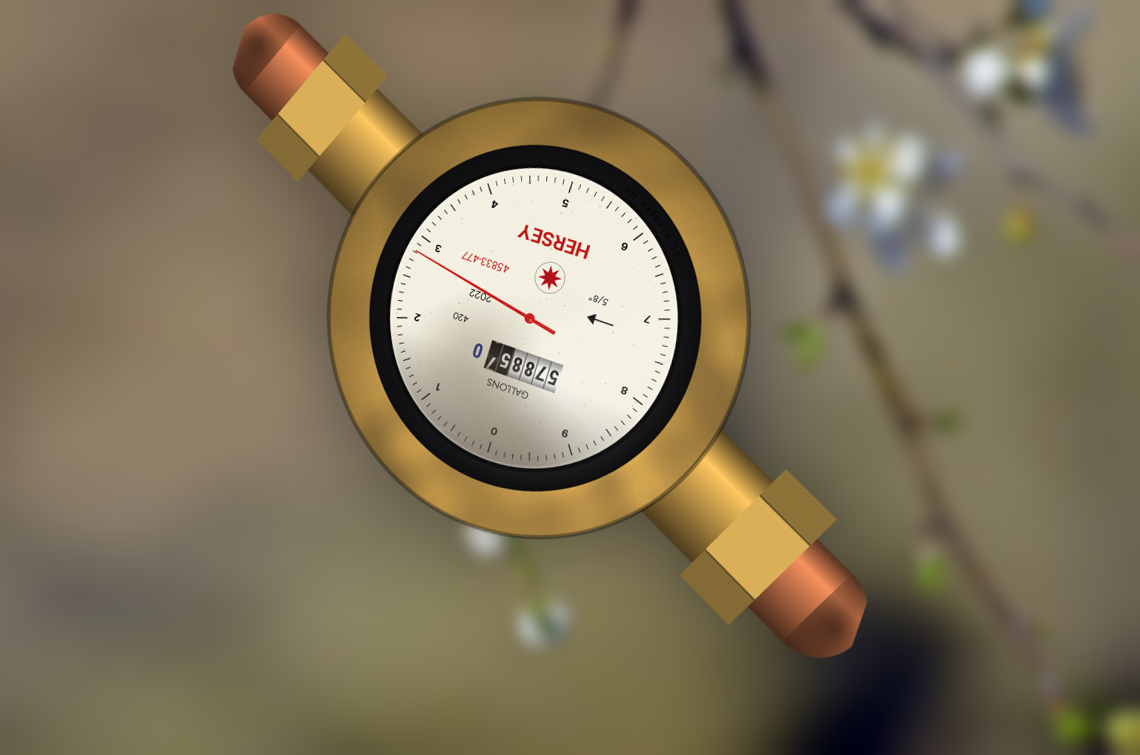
5788572.8 gal
